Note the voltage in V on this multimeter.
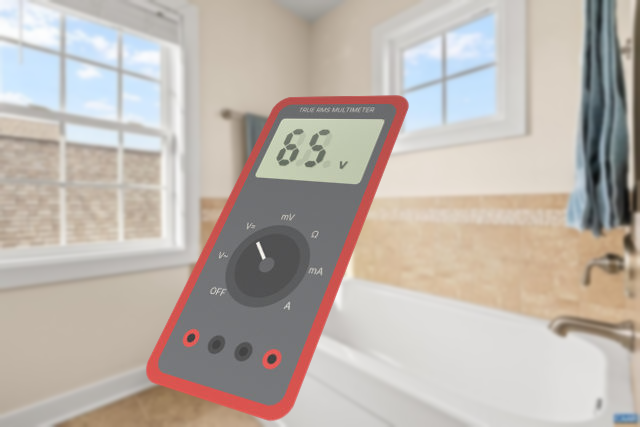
65 V
